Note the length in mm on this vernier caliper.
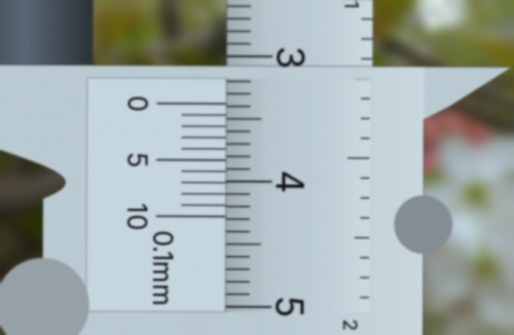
33.8 mm
